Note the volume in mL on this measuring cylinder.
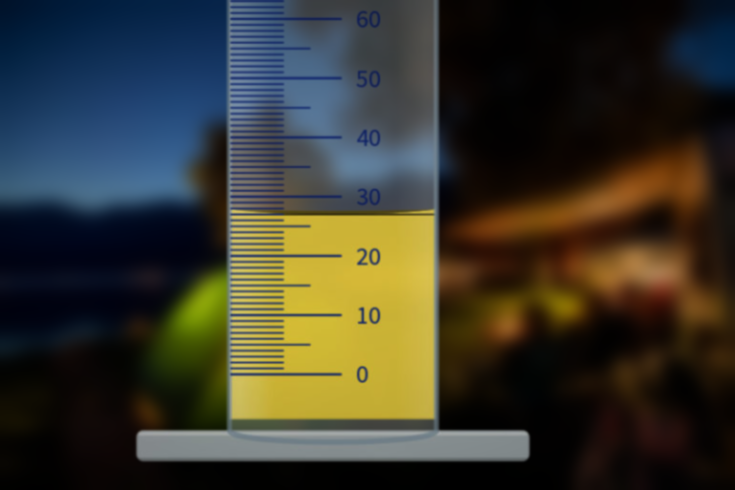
27 mL
